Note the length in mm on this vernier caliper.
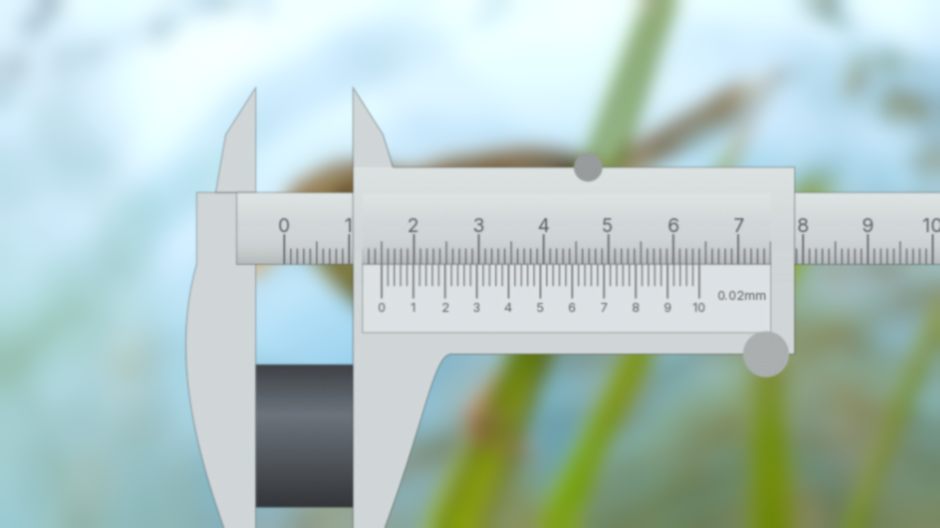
15.0 mm
